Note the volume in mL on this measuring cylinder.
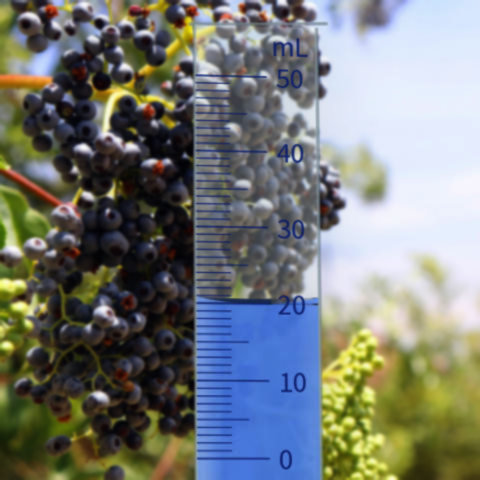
20 mL
